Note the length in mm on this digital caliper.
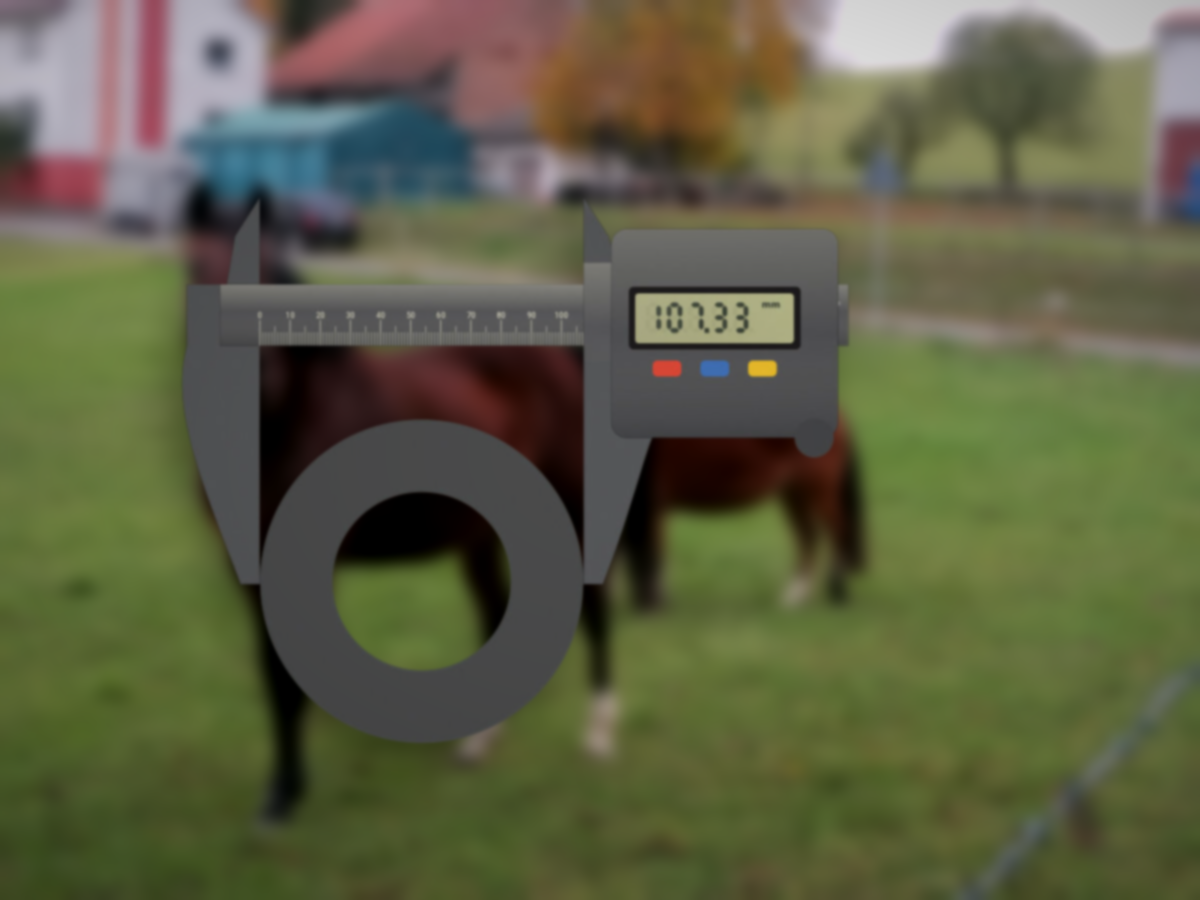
107.33 mm
